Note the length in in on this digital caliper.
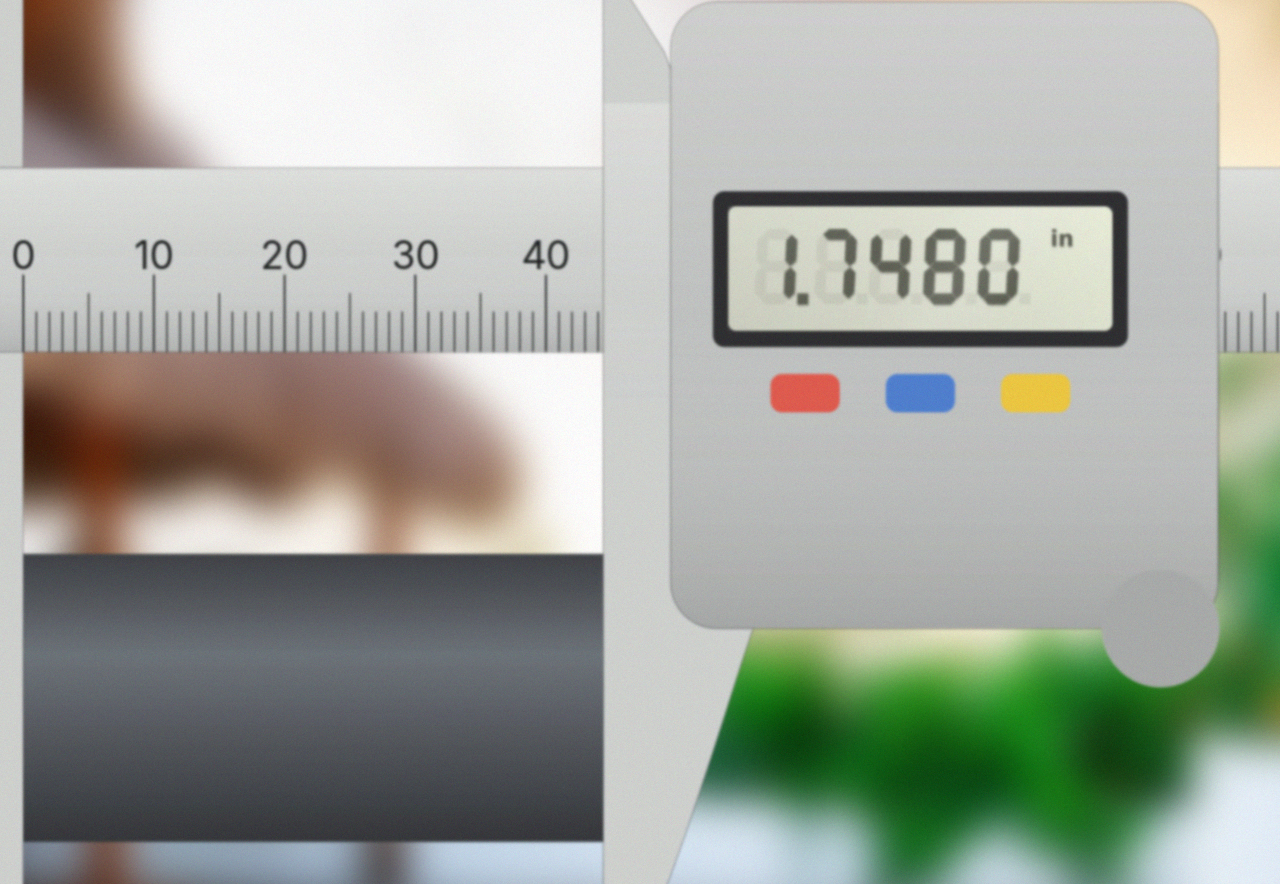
1.7480 in
